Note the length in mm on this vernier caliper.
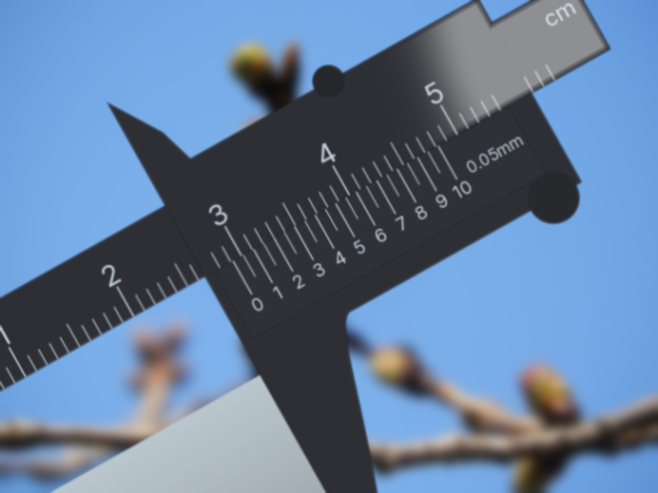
29.2 mm
